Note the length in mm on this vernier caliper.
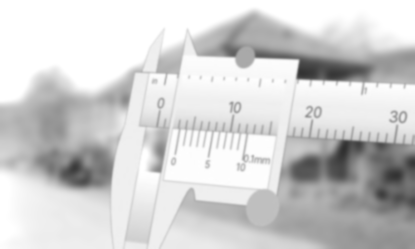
3.2 mm
